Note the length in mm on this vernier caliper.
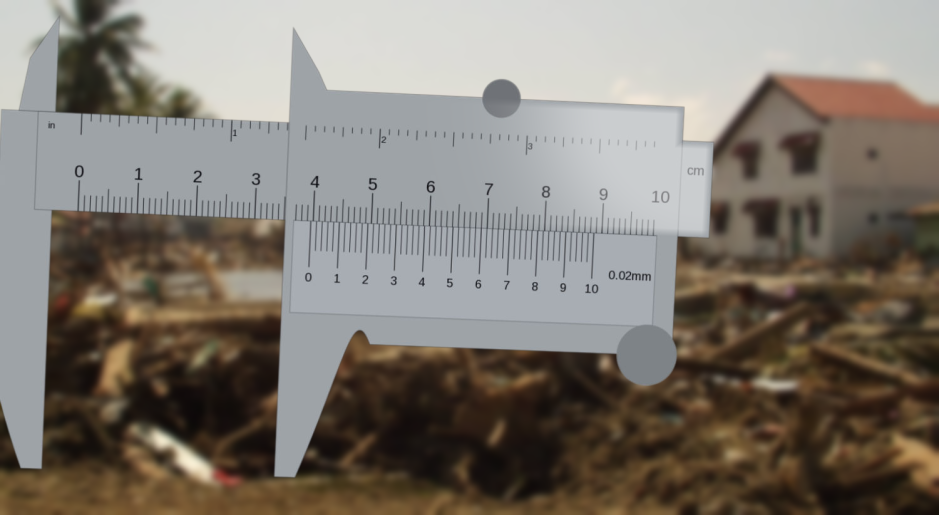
39.6 mm
